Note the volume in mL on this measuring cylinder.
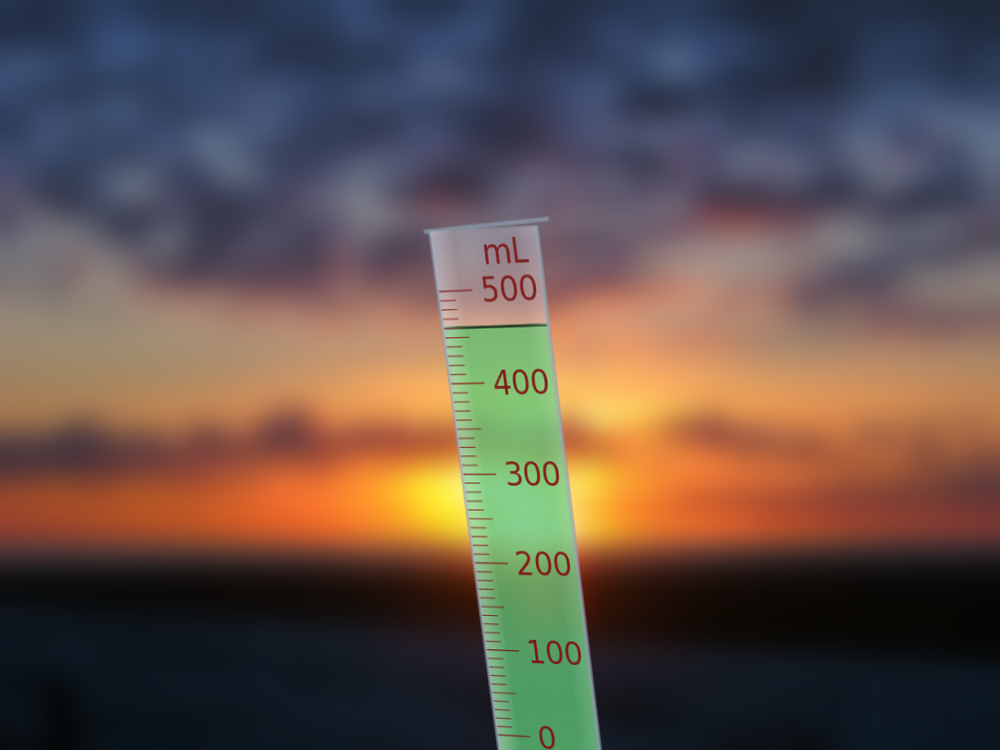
460 mL
